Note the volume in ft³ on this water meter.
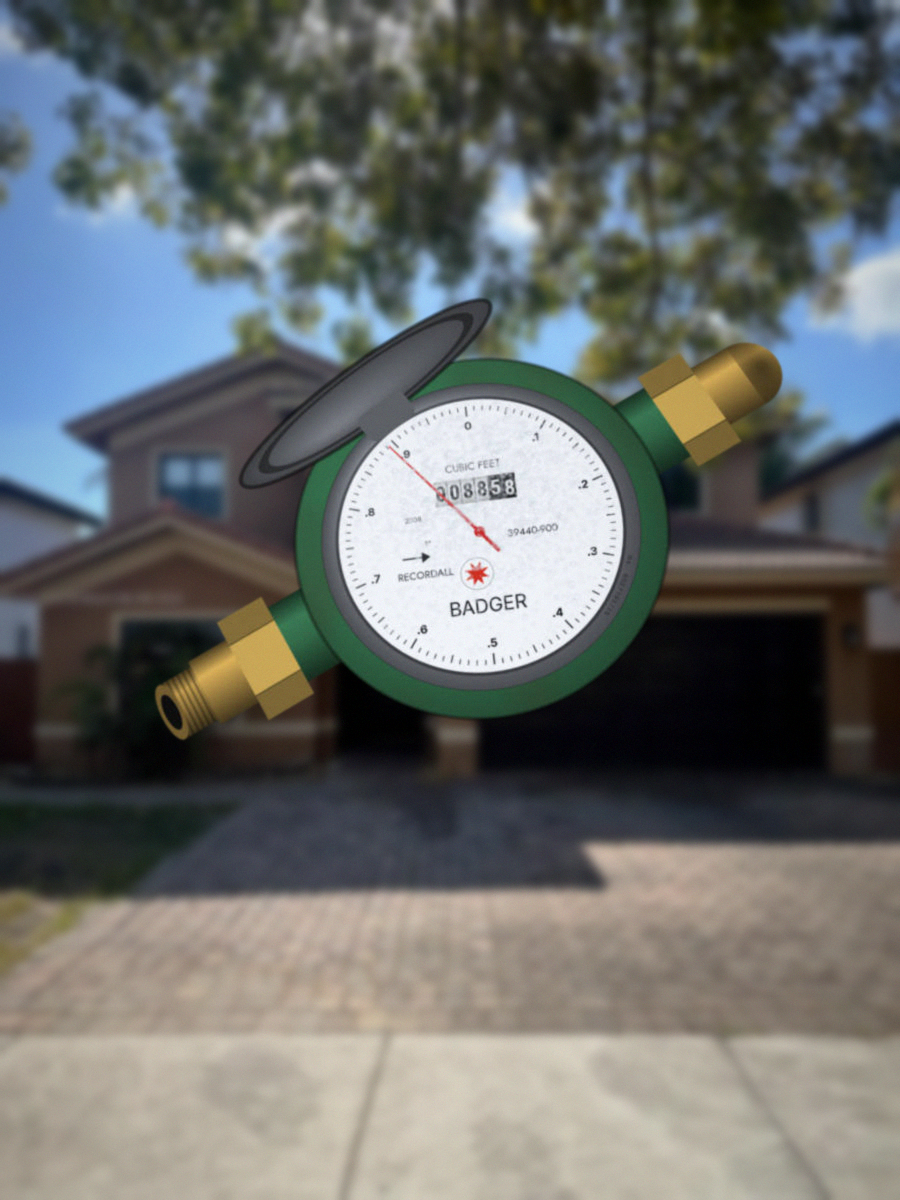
8857.89 ft³
